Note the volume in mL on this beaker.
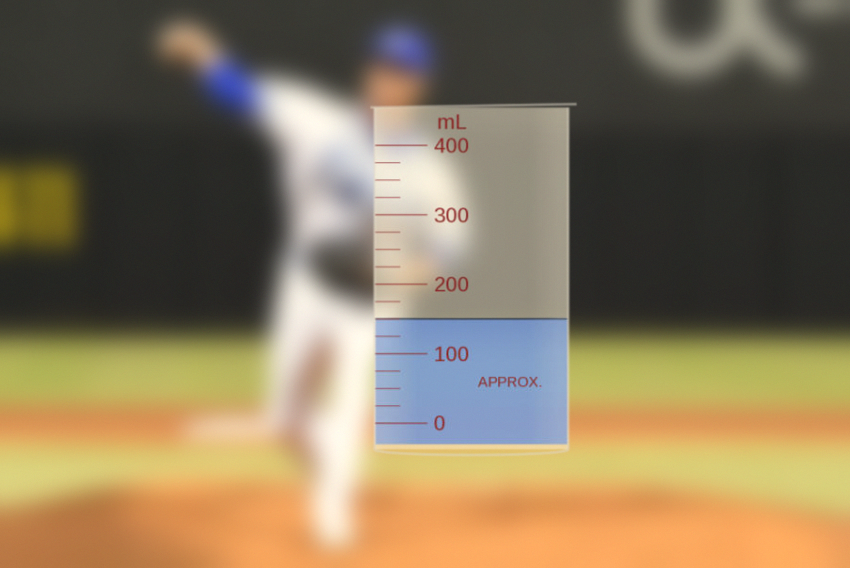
150 mL
